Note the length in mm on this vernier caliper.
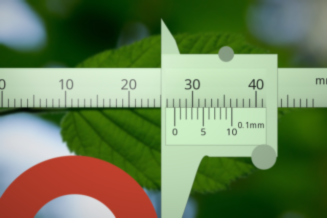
27.2 mm
